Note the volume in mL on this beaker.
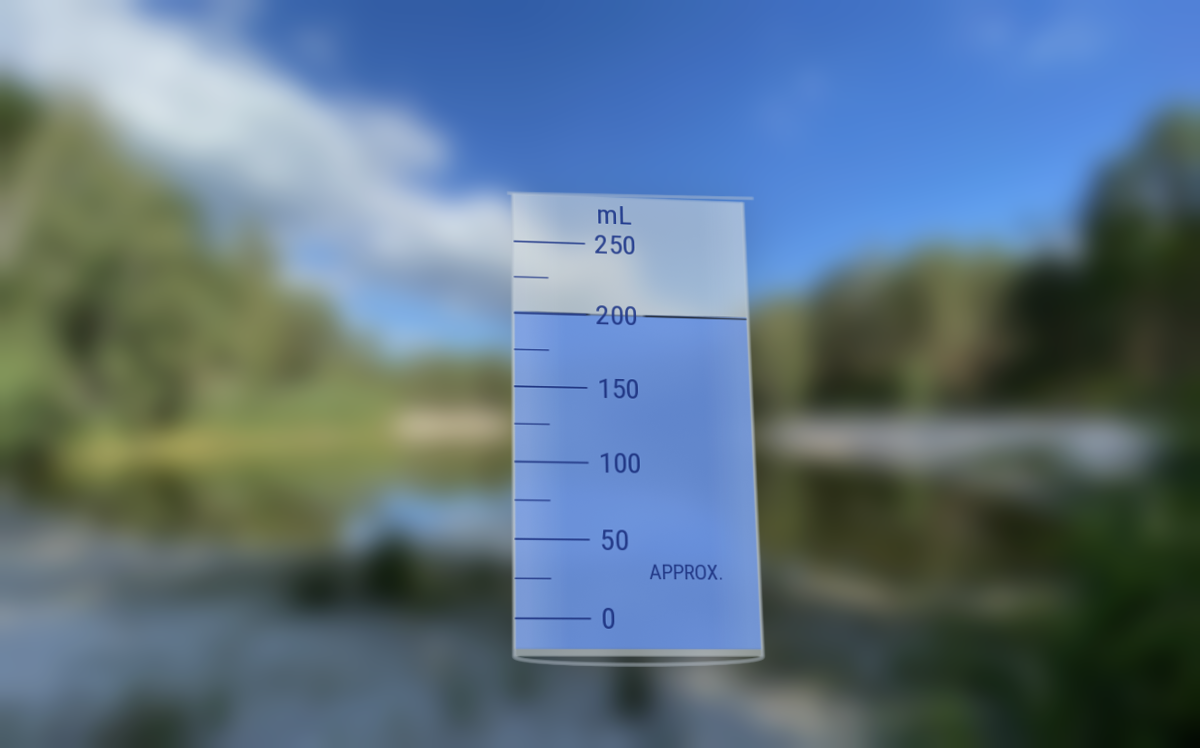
200 mL
